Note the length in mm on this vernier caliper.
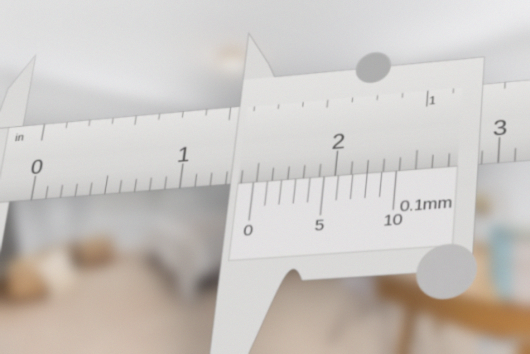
14.8 mm
